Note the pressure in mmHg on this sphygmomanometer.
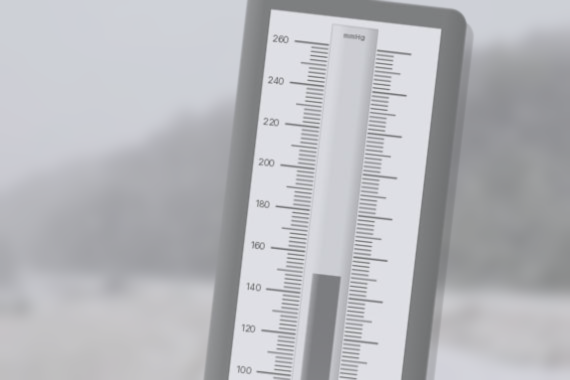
150 mmHg
